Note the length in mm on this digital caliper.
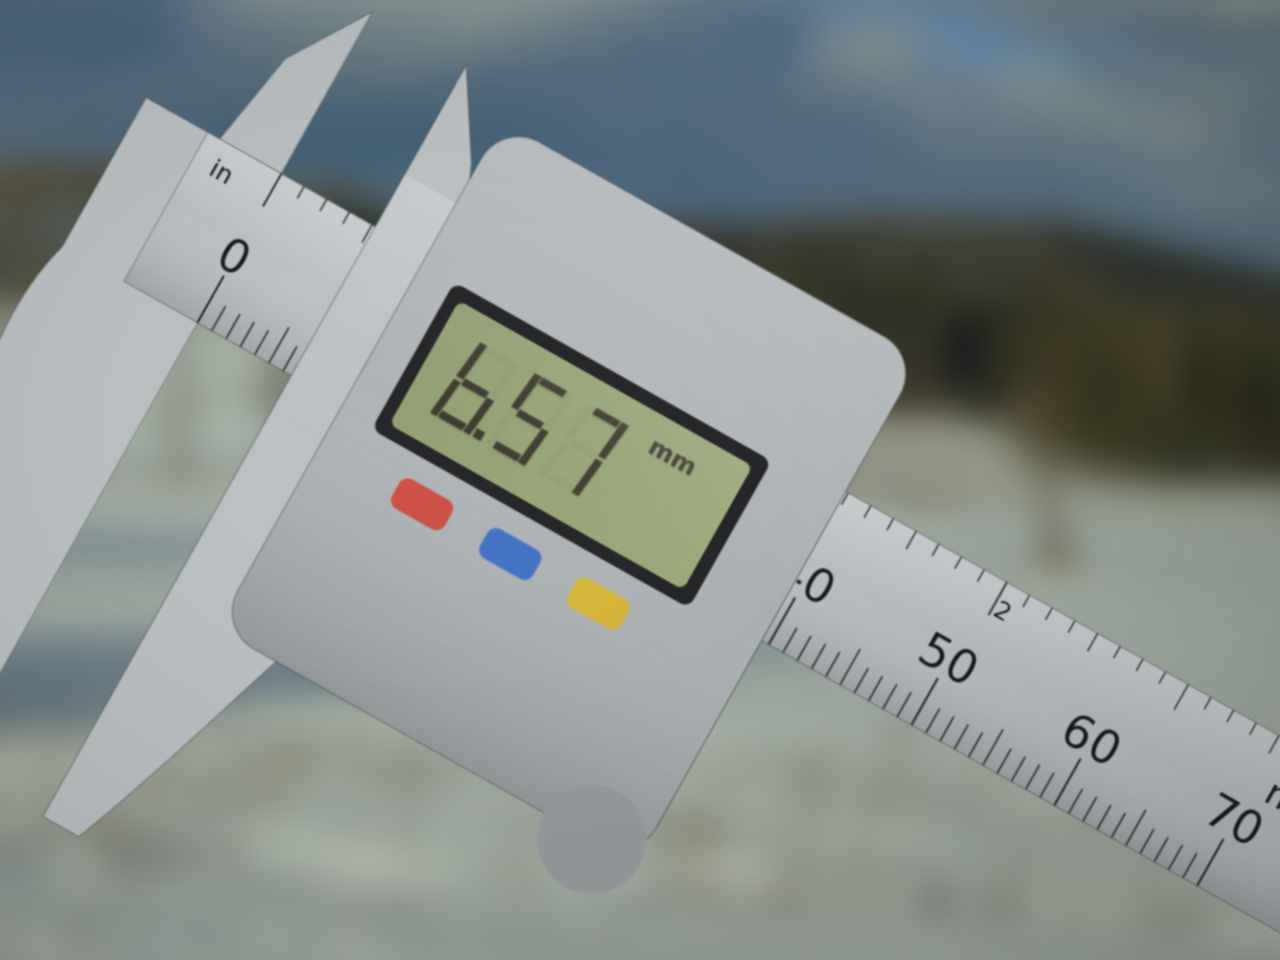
6.57 mm
